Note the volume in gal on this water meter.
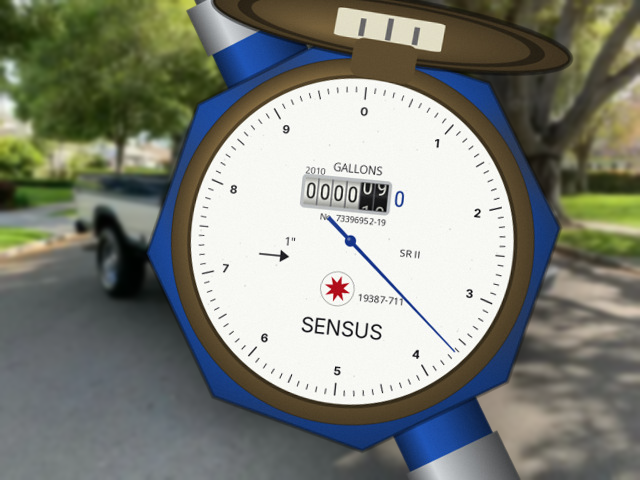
93.6 gal
